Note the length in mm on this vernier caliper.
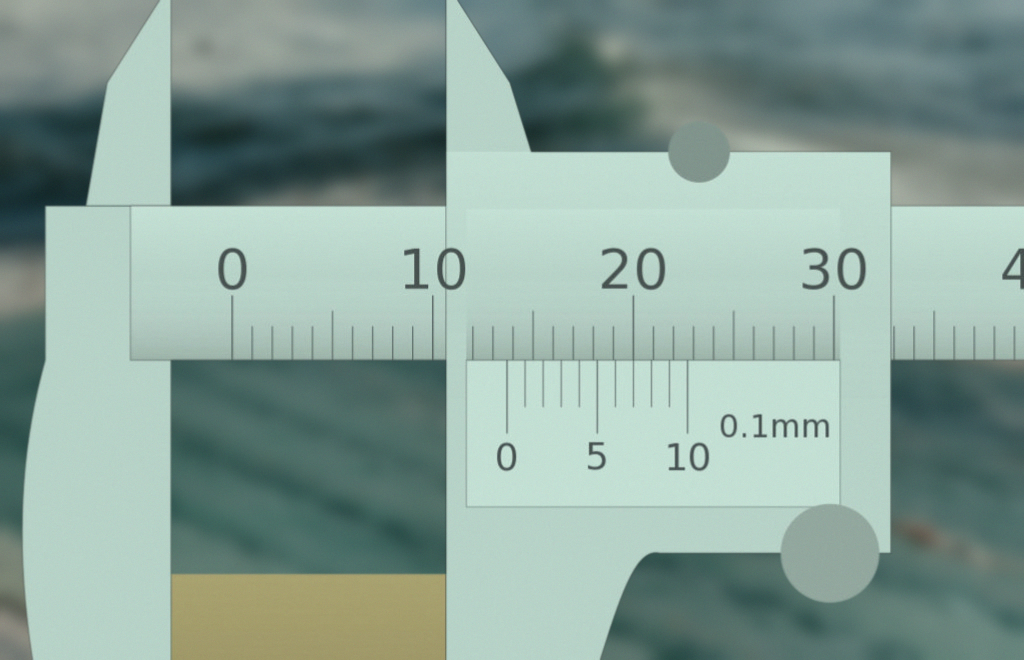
13.7 mm
